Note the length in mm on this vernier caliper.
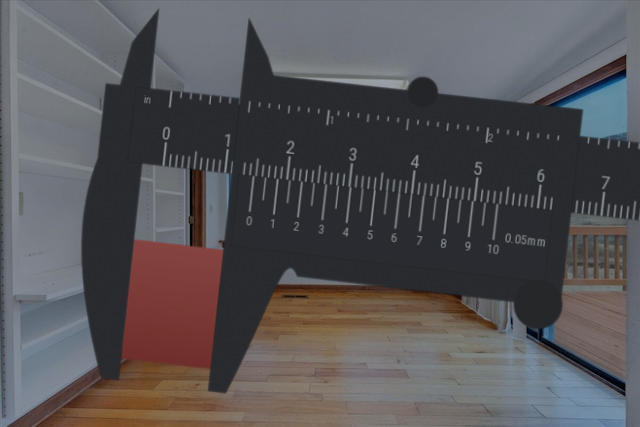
14.6 mm
